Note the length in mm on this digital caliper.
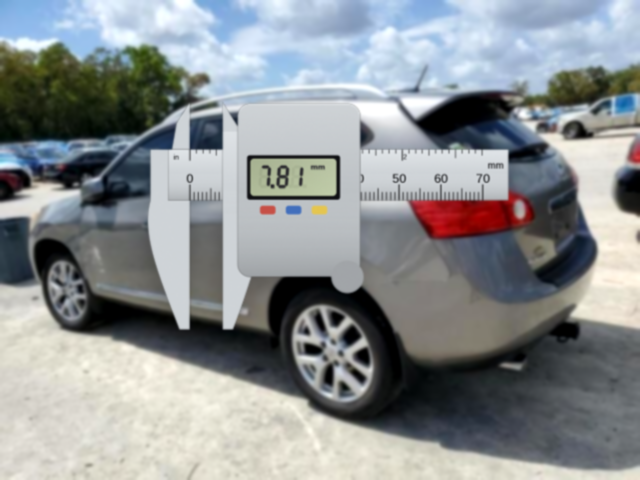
7.81 mm
